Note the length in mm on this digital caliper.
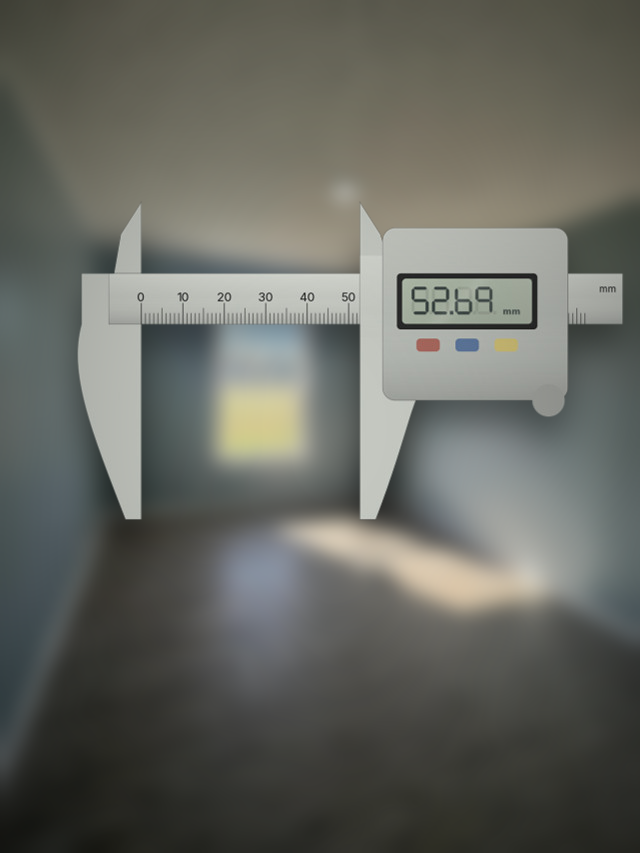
52.69 mm
